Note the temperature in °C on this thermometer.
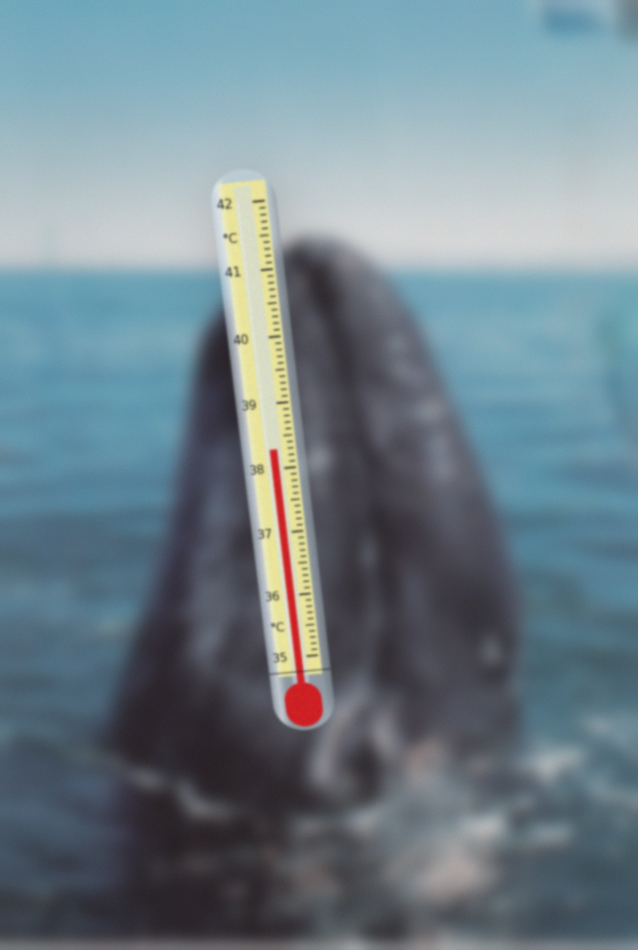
38.3 °C
